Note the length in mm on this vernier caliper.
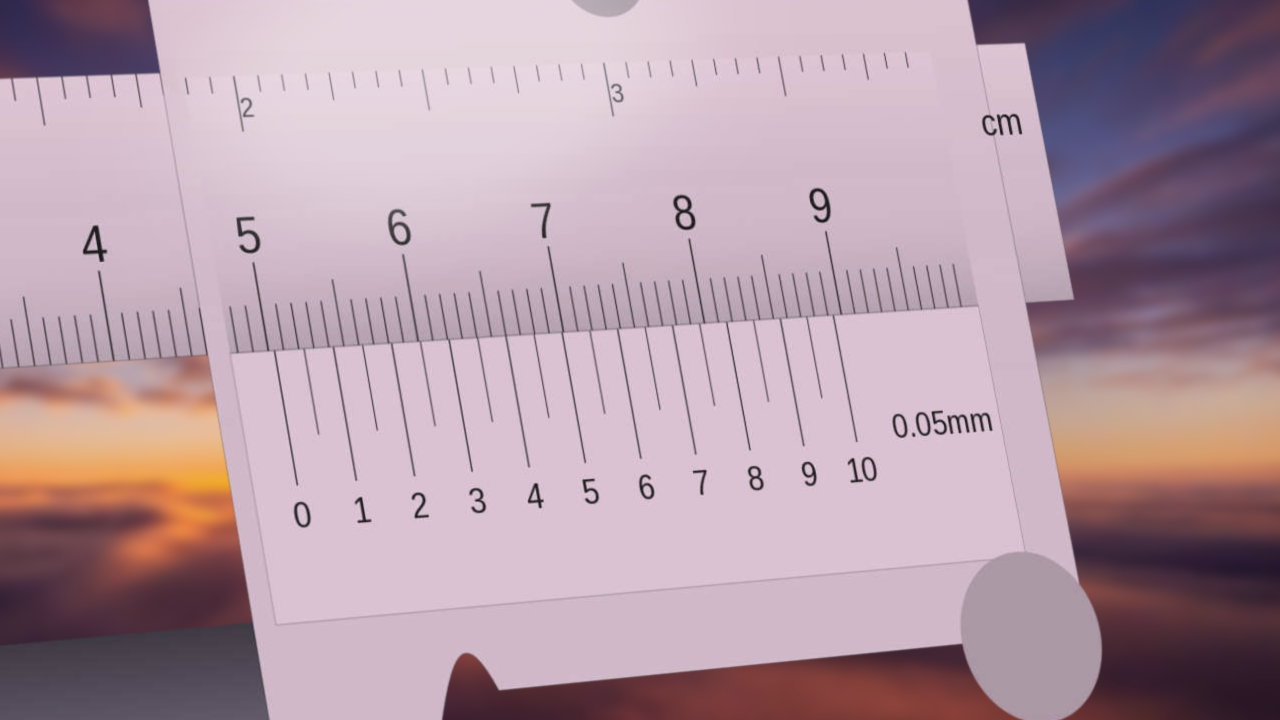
50.4 mm
